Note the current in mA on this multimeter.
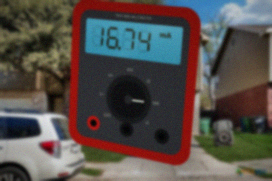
16.74 mA
